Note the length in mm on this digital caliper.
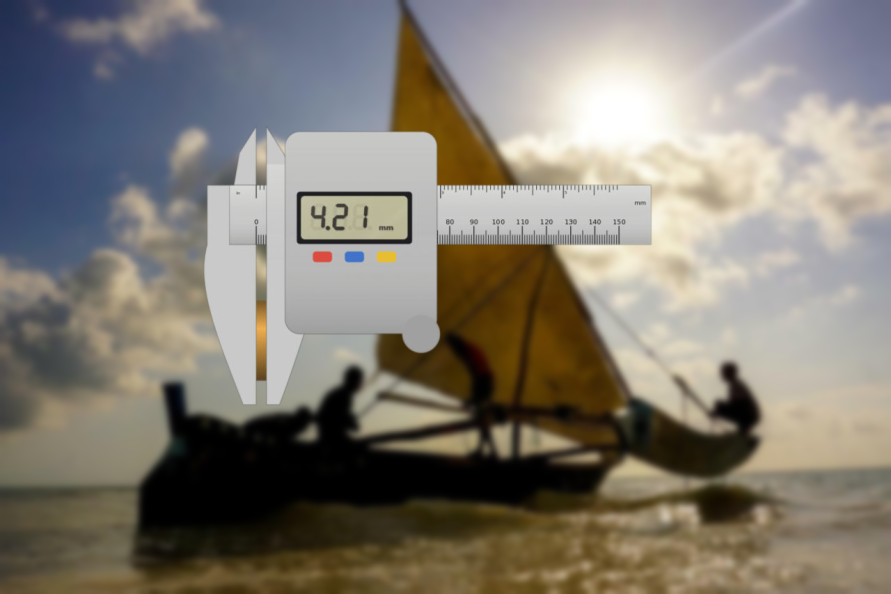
4.21 mm
